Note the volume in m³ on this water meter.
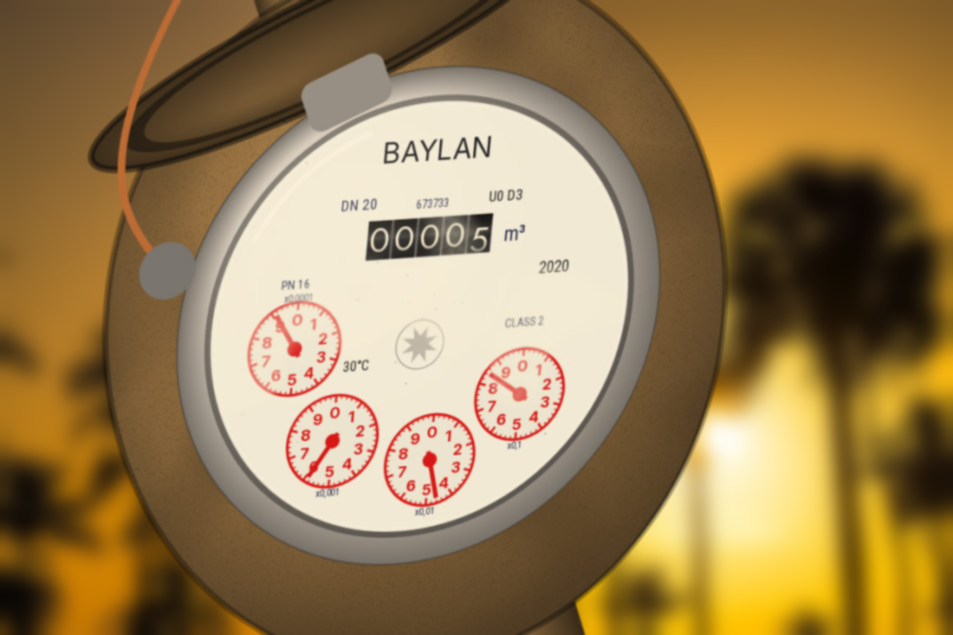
4.8459 m³
